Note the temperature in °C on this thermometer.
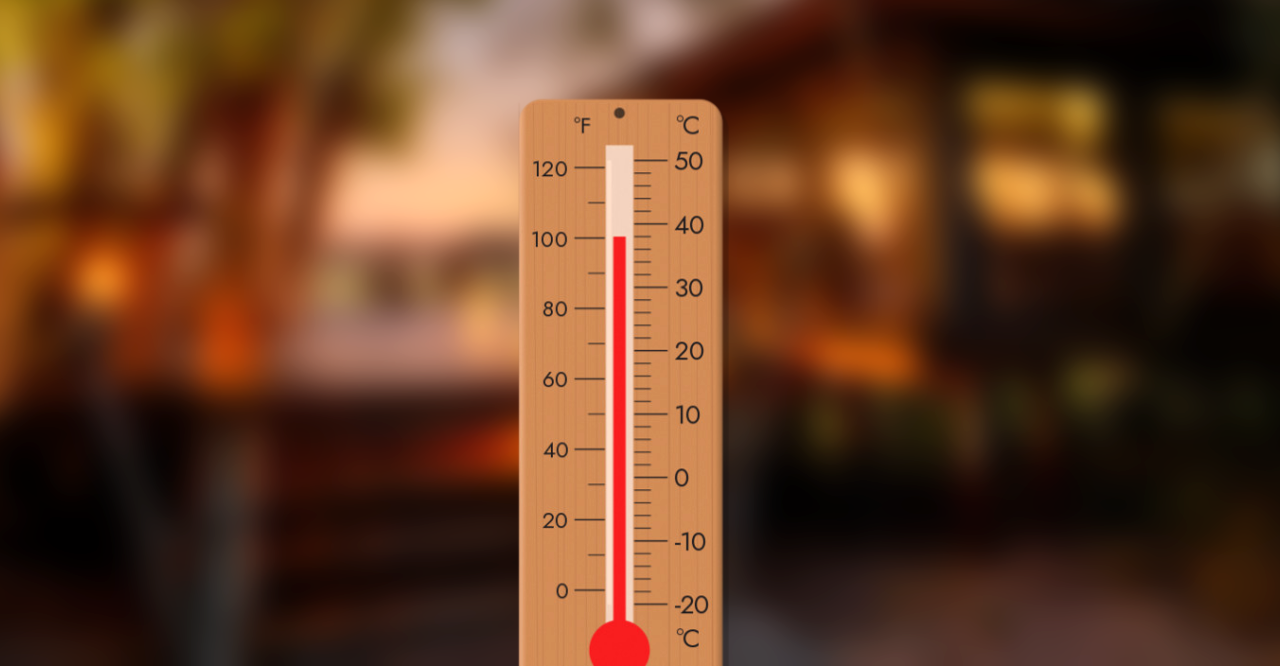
38 °C
